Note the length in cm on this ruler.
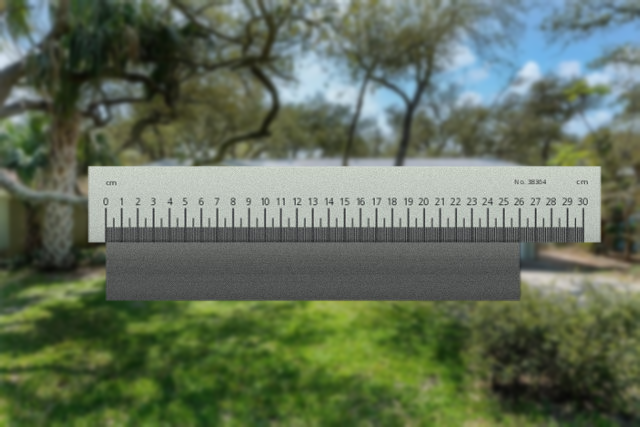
26 cm
